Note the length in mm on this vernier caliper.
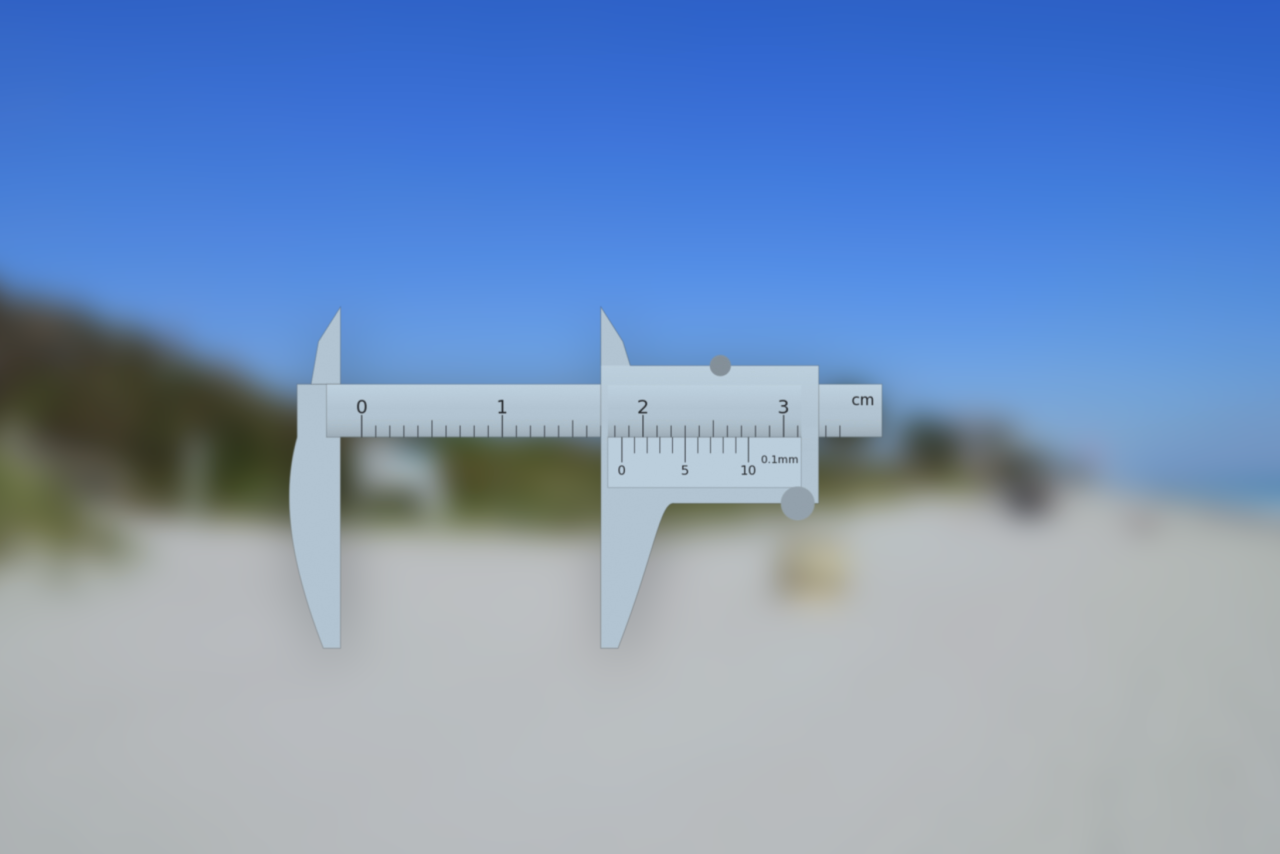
18.5 mm
